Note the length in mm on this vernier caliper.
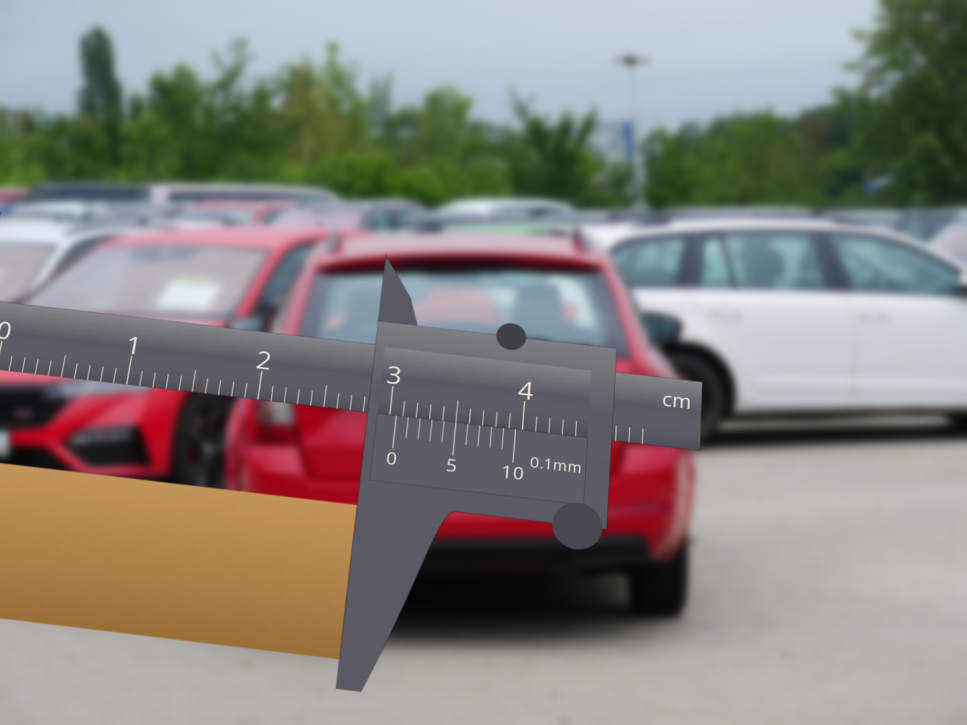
30.5 mm
